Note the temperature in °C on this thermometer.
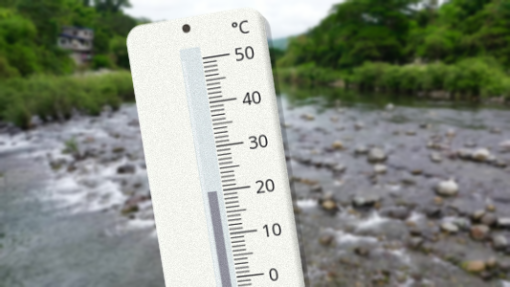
20 °C
